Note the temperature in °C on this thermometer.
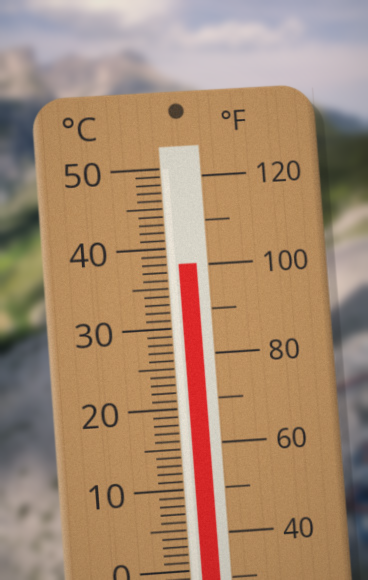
38 °C
